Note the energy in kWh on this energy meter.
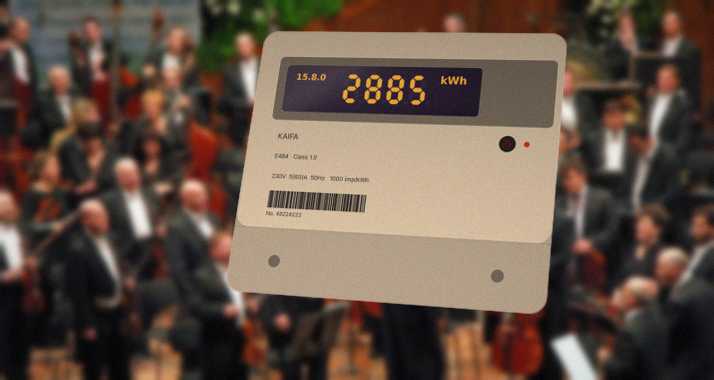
2885 kWh
